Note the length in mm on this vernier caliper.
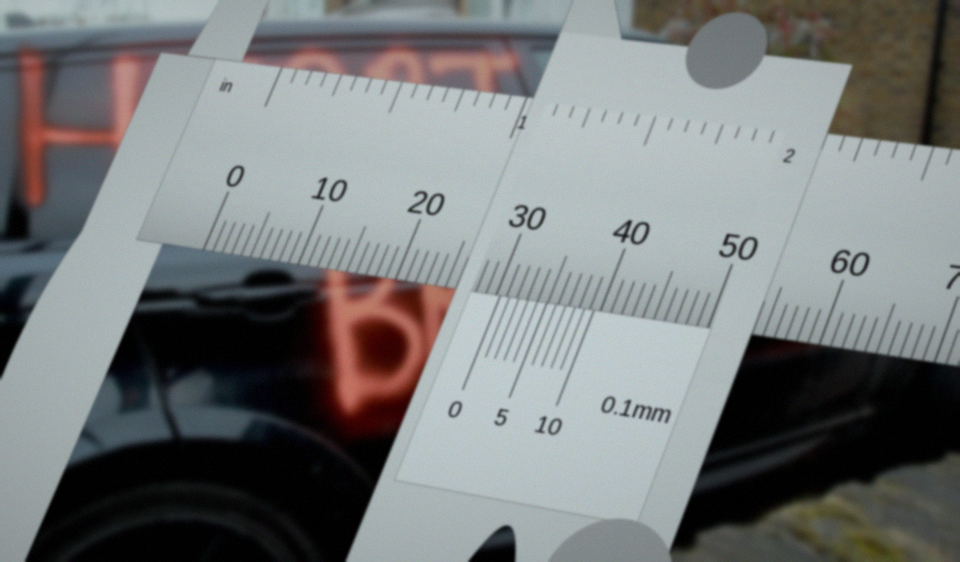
30.4 mm
